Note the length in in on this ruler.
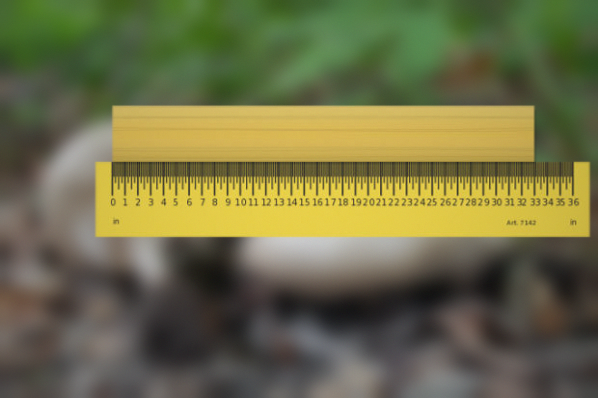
33 in
